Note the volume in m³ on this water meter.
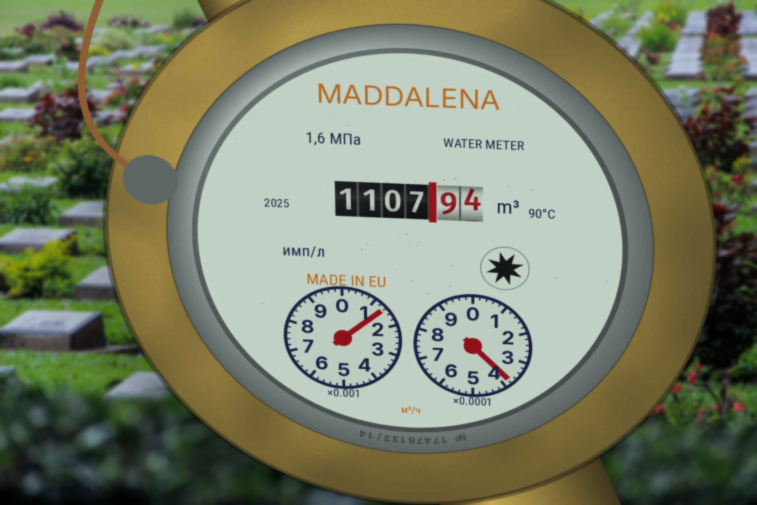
1107.9413 m³
